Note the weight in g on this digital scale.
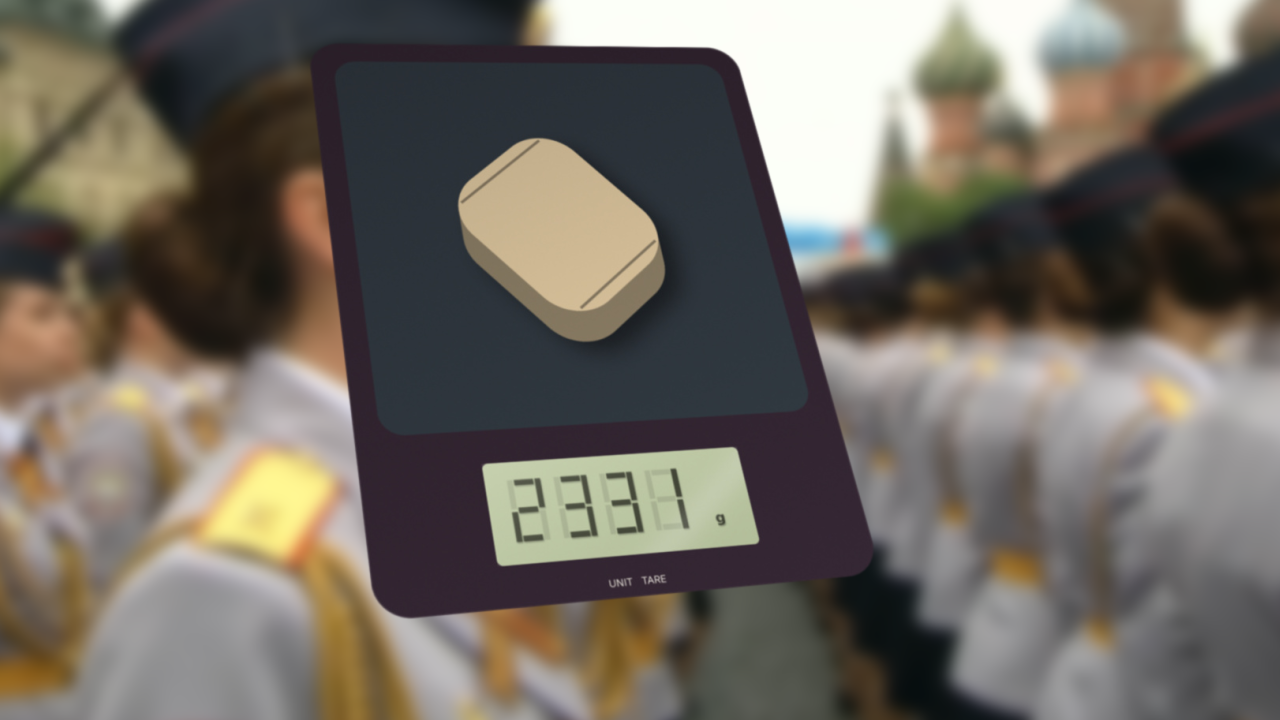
2331 g
